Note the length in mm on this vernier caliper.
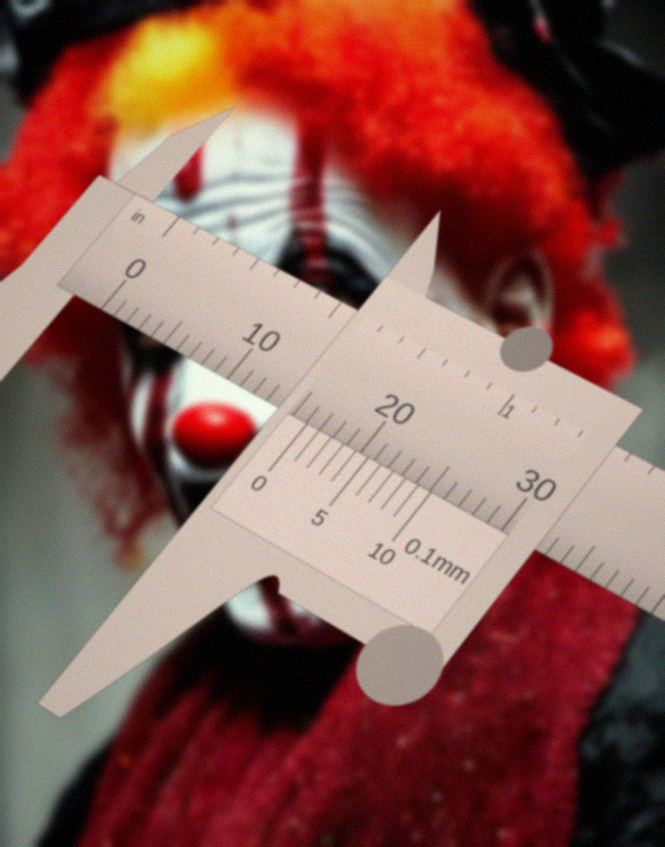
16.1 mm
